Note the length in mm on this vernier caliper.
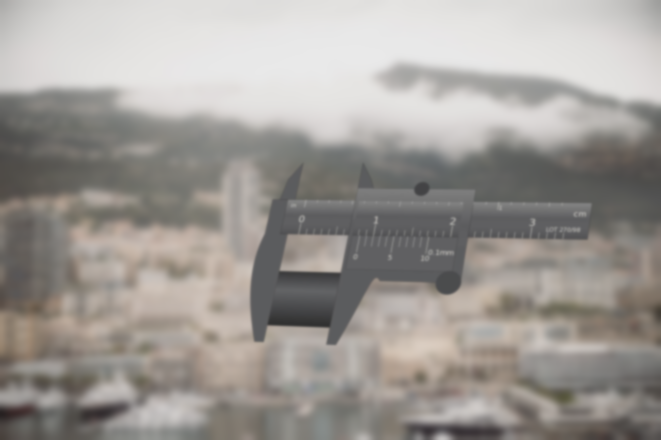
8.2 mm
